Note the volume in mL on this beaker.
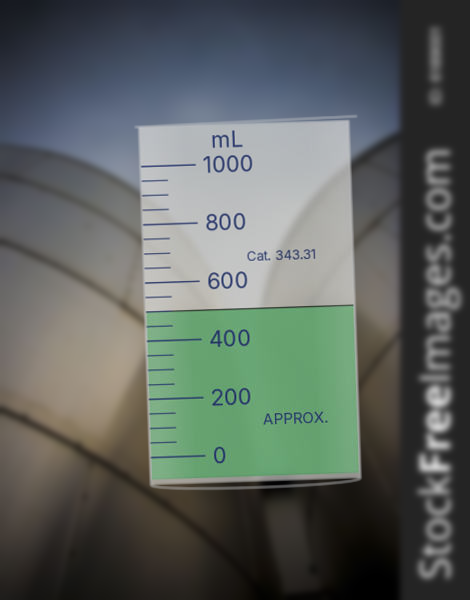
500 mL
